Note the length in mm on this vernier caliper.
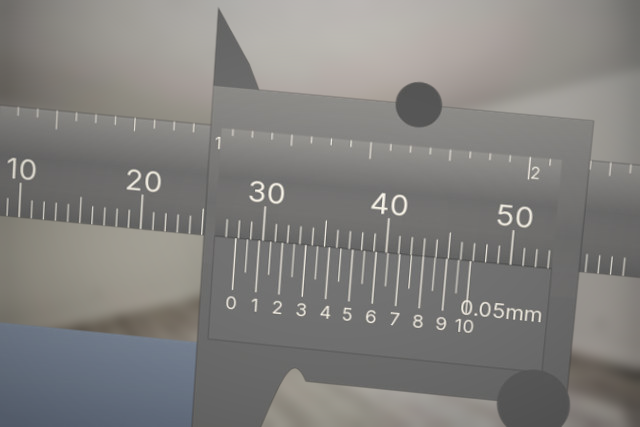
27.8 mm
